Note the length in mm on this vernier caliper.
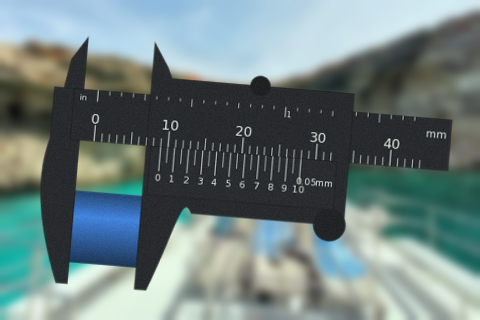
9.0 mm
